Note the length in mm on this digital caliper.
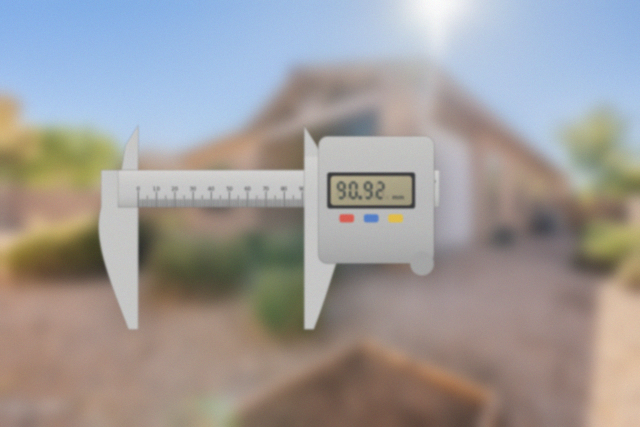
90.92 mm
